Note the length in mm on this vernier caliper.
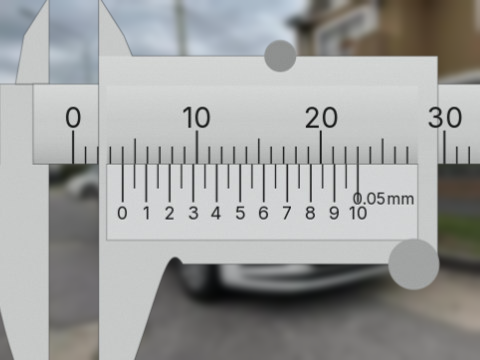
4.0 mm
